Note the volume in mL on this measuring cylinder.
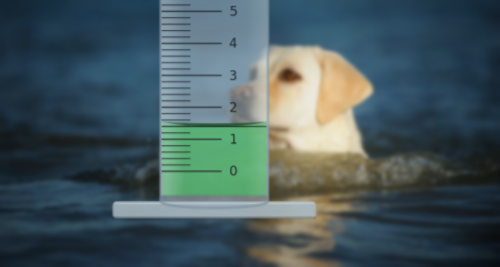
1.4 mL
